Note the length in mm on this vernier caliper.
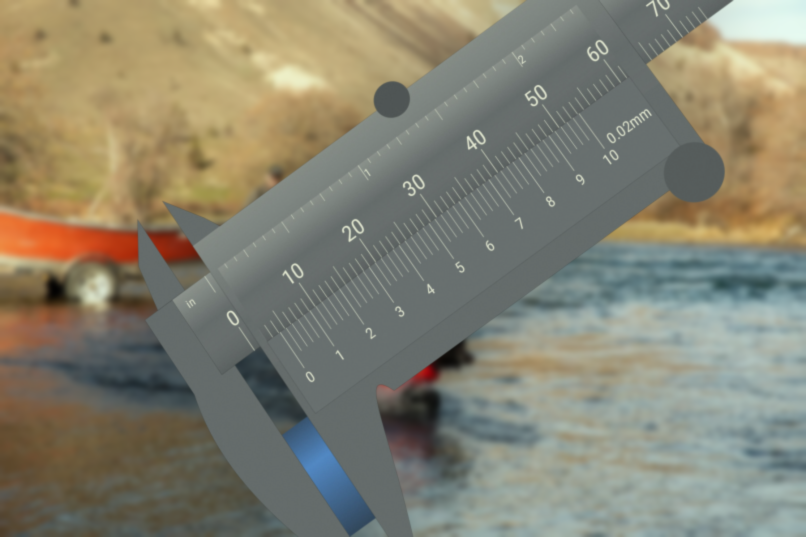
4.2 mm
